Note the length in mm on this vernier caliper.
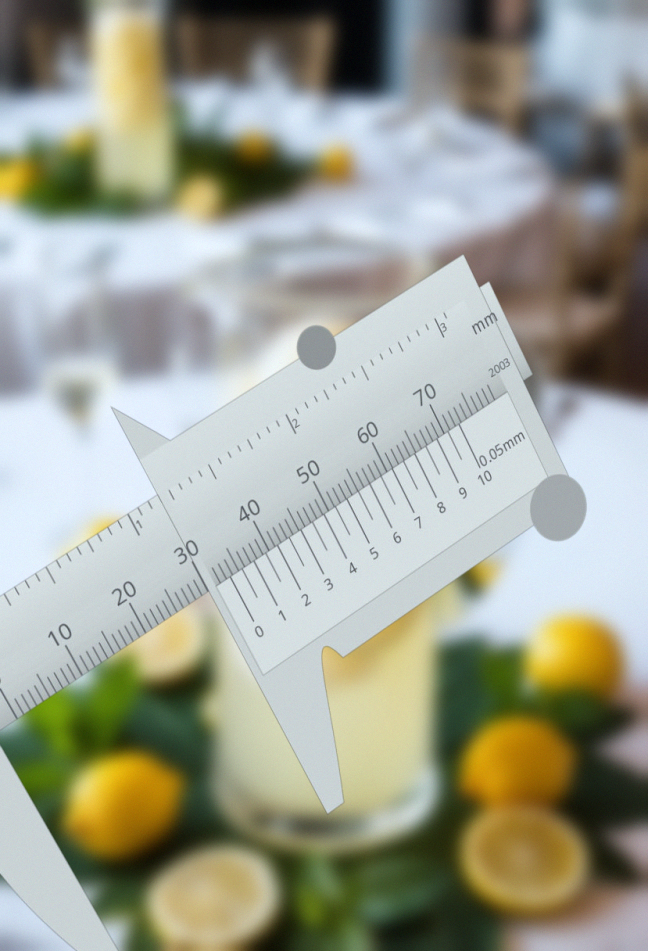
33.6 mm
